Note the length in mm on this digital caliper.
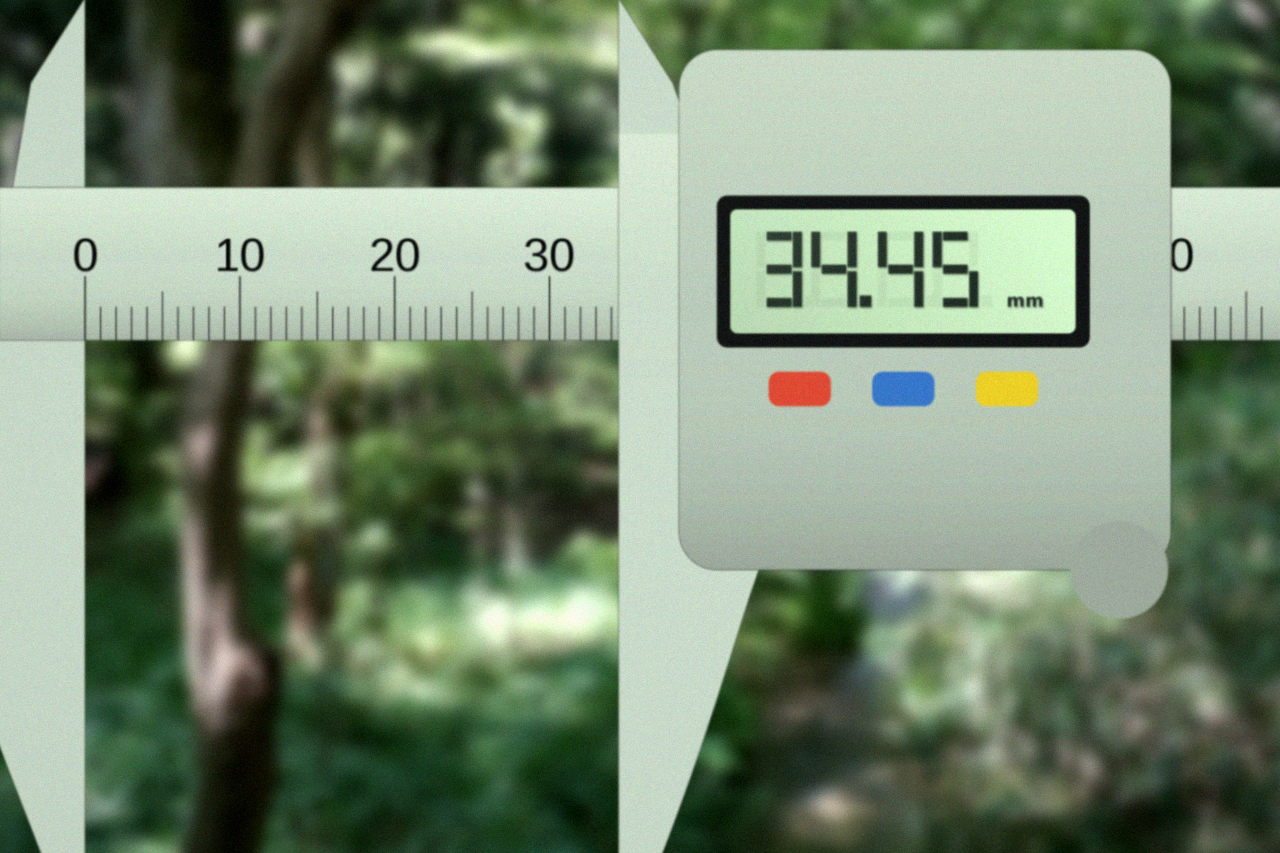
34.45 mm
